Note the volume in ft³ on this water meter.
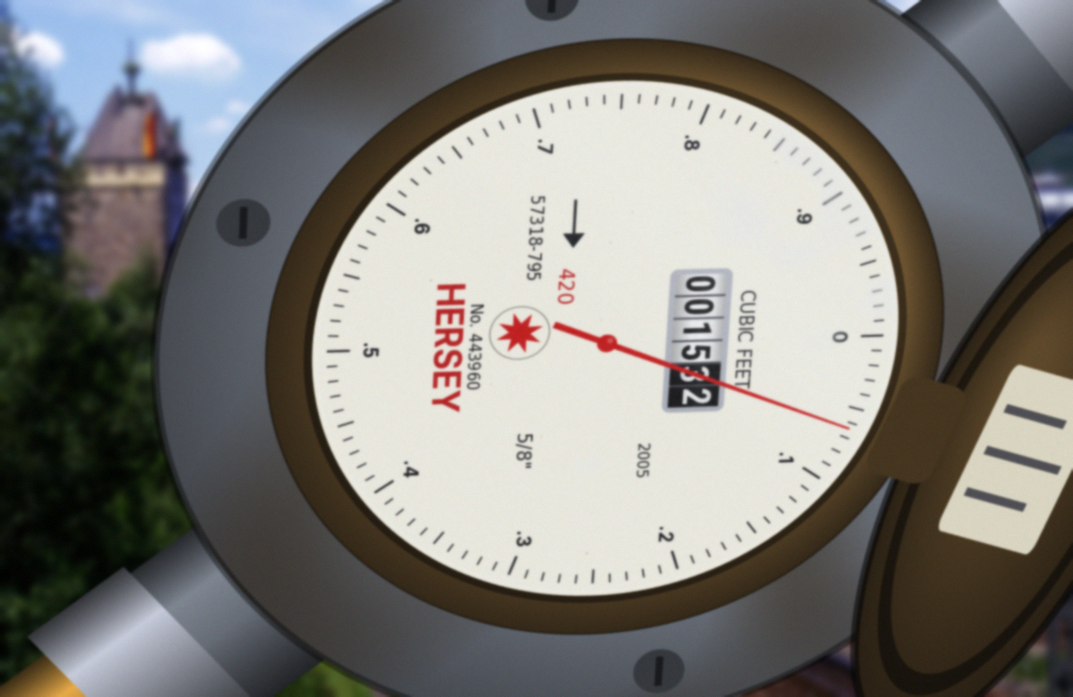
1532.06 ft³
